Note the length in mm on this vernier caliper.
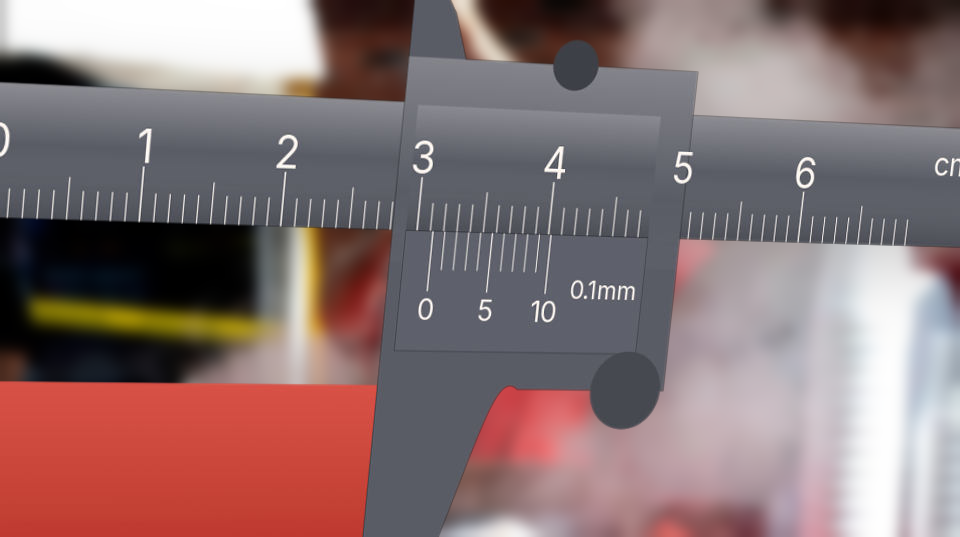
31.2 mm
